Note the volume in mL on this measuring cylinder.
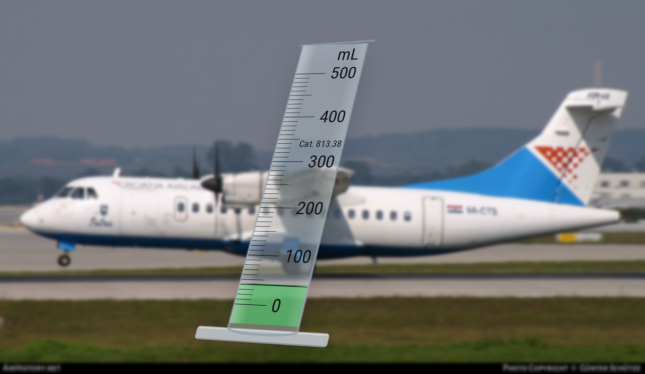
40 mL
